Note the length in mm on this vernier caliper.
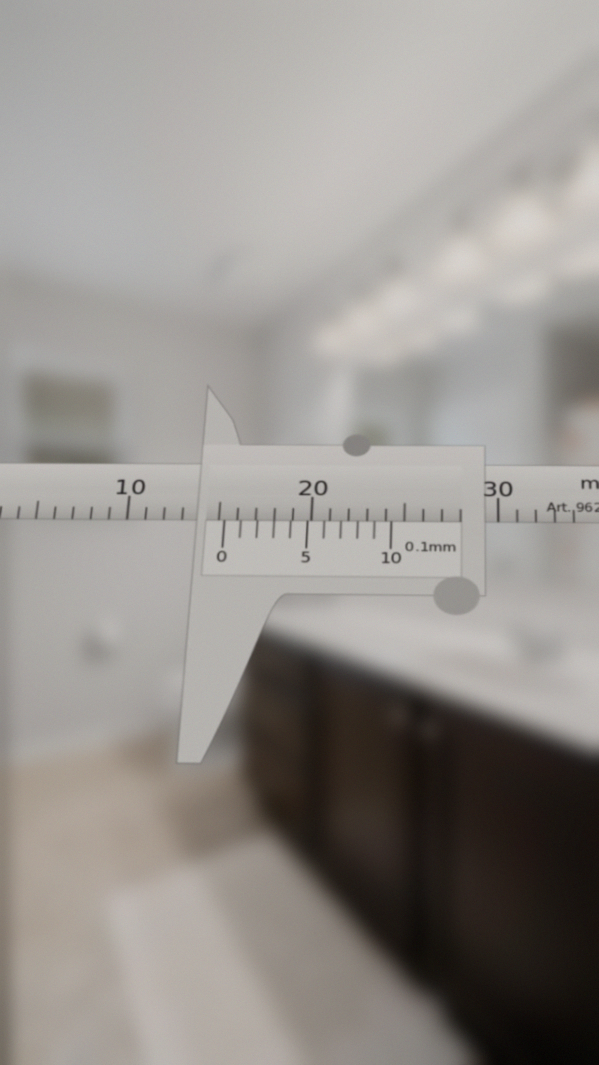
15.3 mm
